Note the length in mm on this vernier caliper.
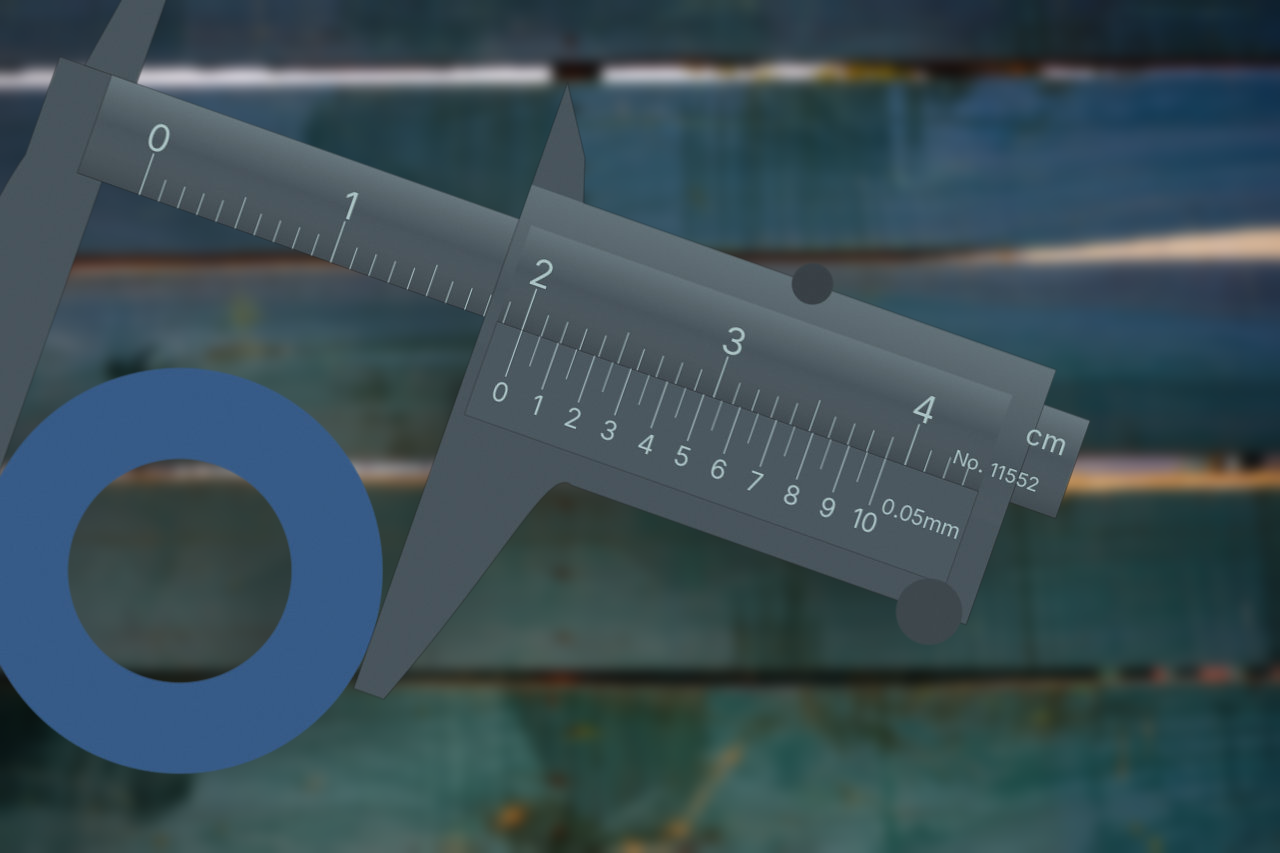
20.0 mm
